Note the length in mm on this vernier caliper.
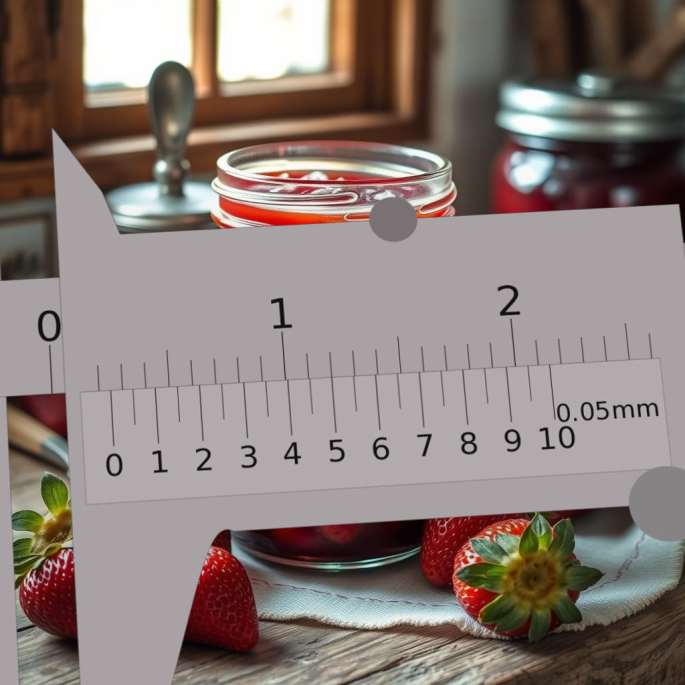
2.50 mm
